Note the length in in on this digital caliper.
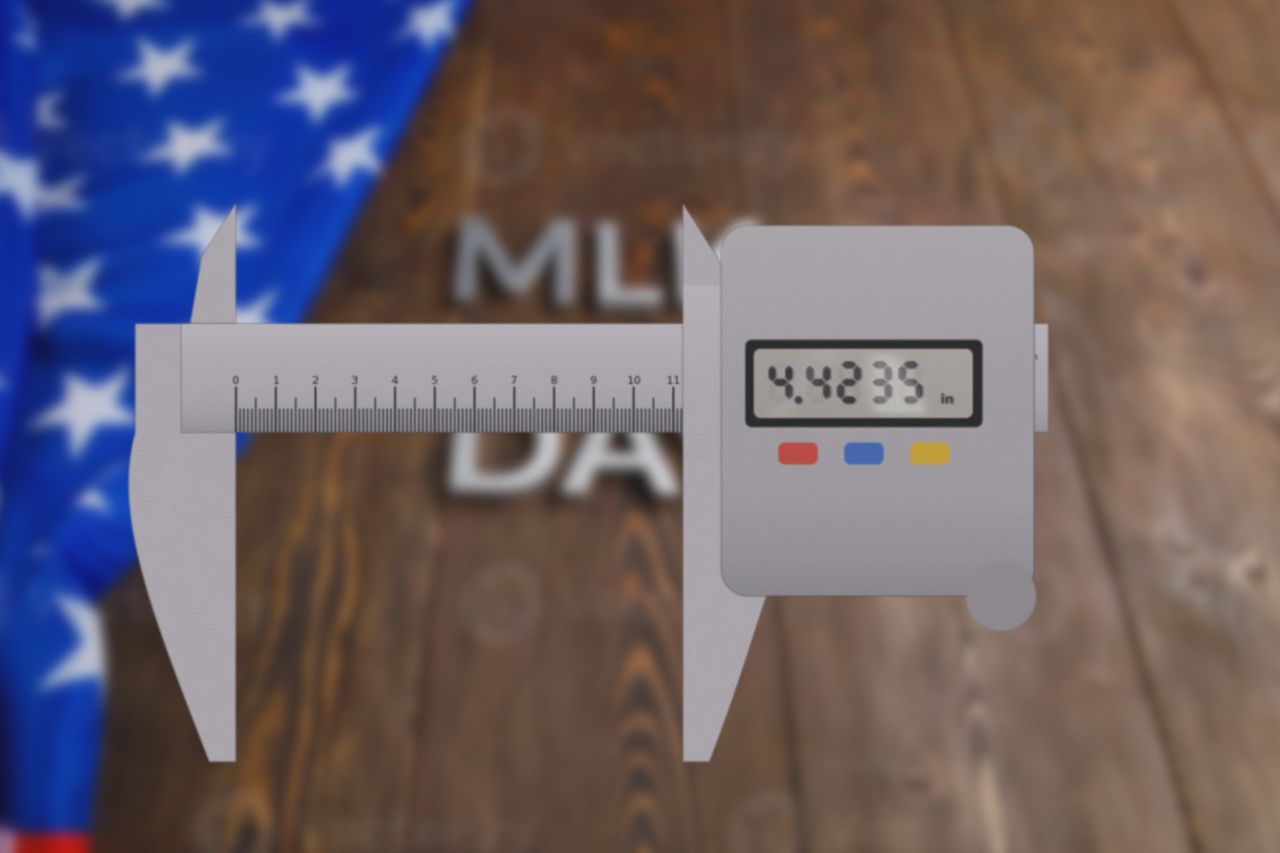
4.4235 in
